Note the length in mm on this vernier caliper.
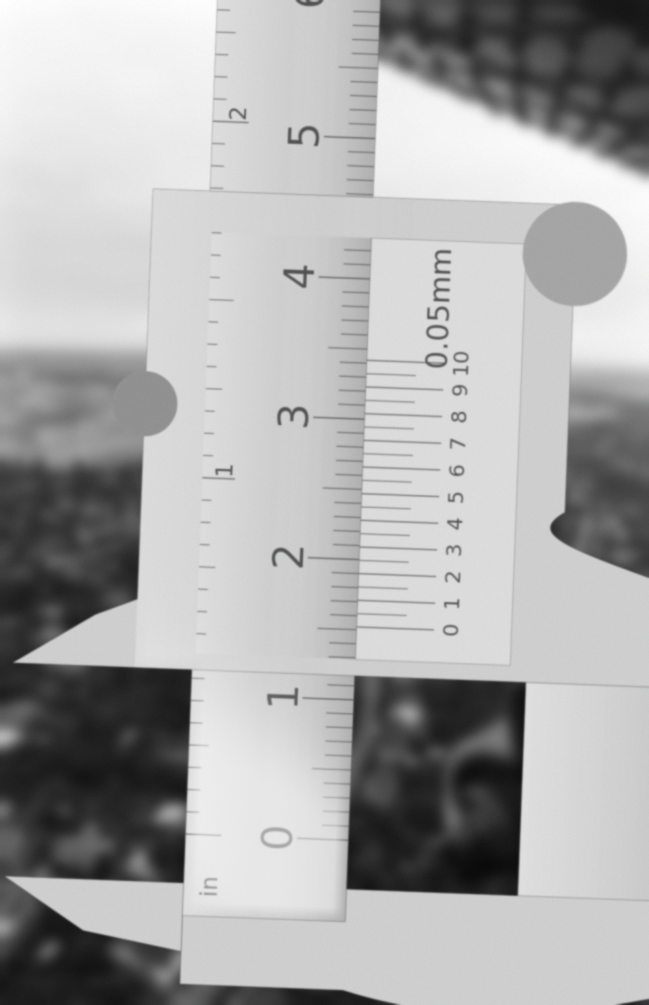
15.2 mm
